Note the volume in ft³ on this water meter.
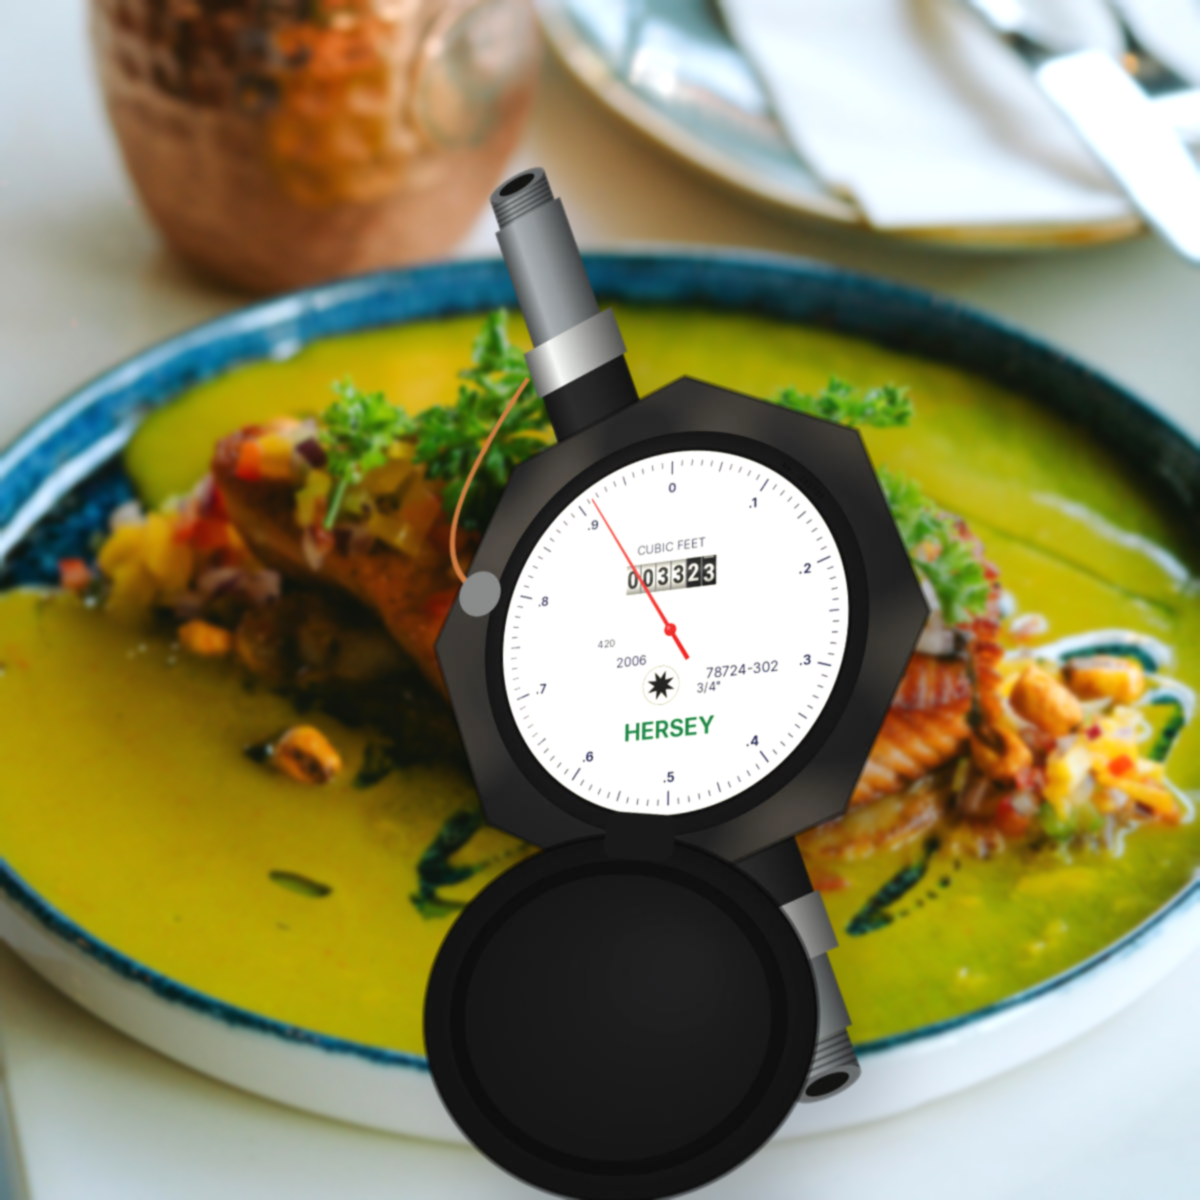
3322.91 ft³
